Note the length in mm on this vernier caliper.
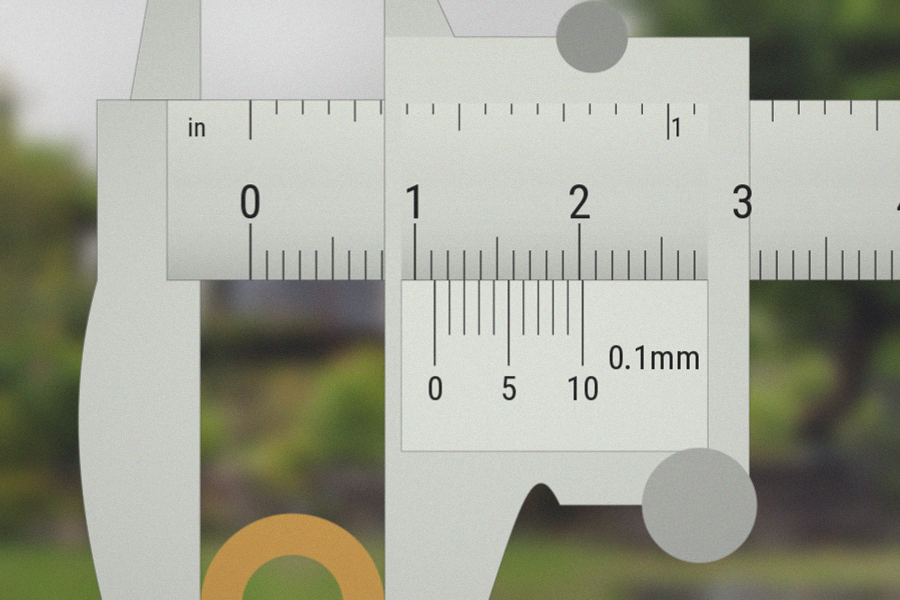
11.2 mm
